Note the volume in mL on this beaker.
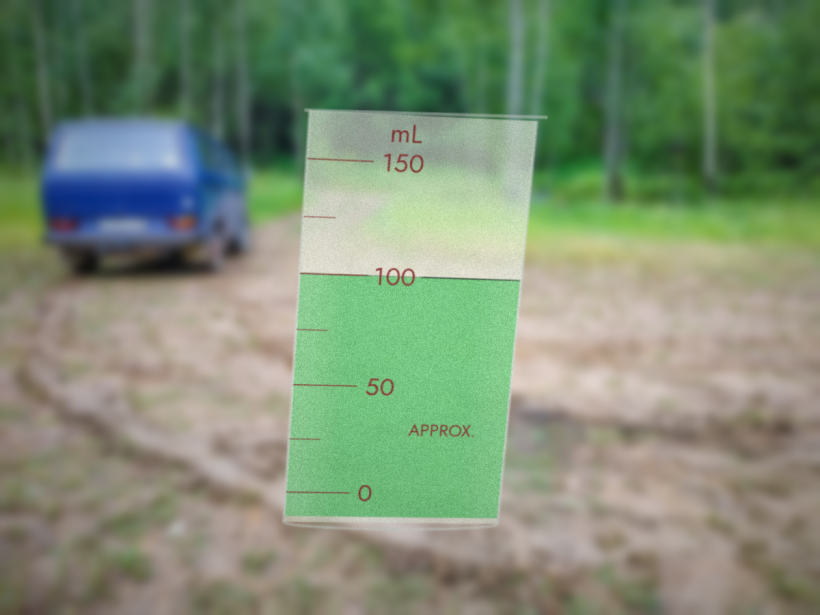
100 mL
